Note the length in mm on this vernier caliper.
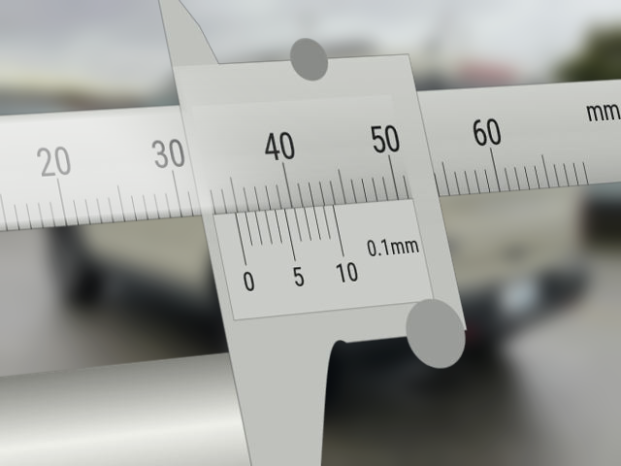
34.8 mm
